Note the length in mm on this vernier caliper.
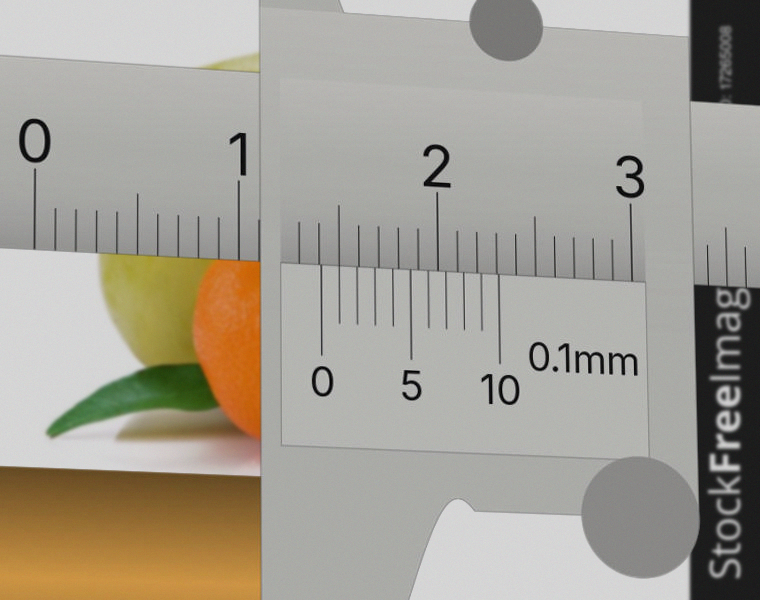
14.1 mm
